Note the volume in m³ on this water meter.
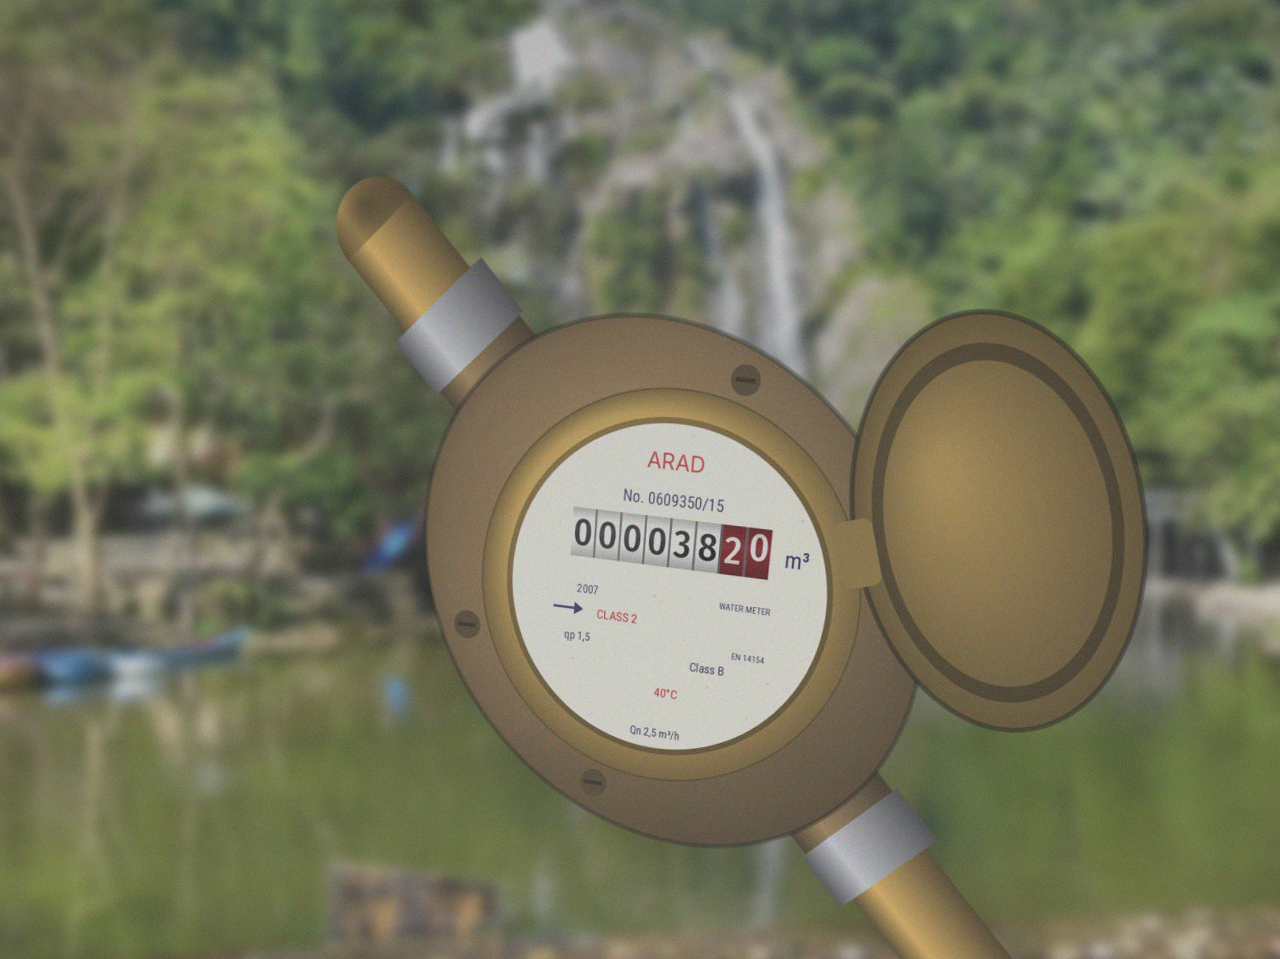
38.20 m³
